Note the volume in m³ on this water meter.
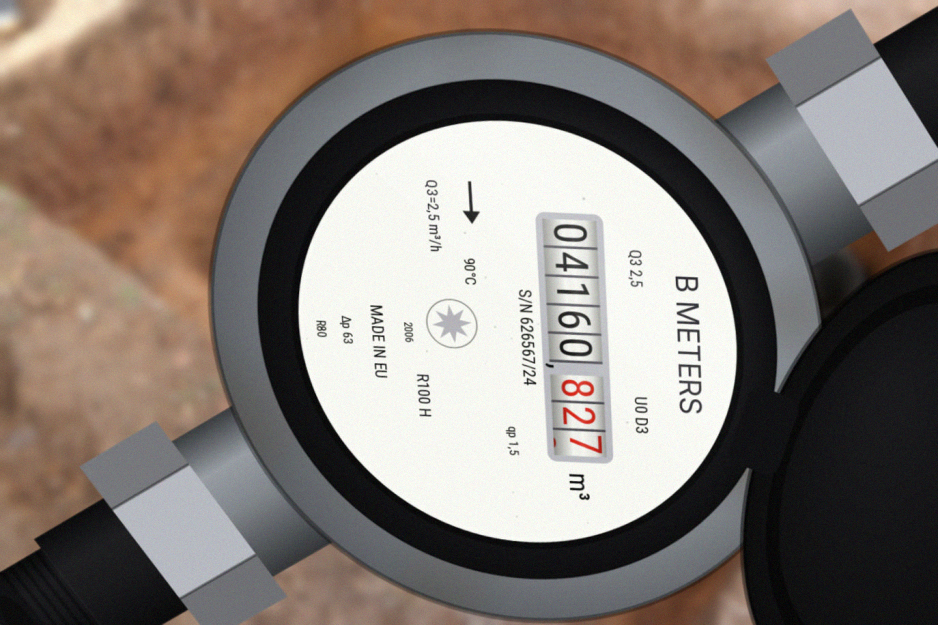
4160.827 m³
